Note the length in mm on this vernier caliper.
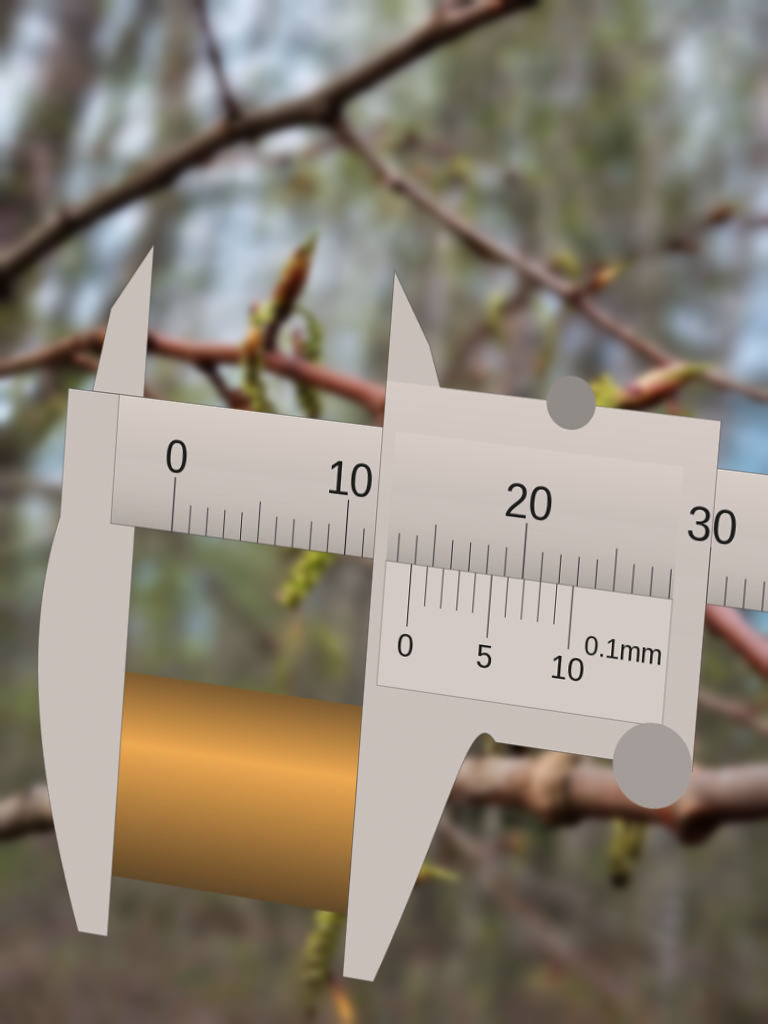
13.8 mm
